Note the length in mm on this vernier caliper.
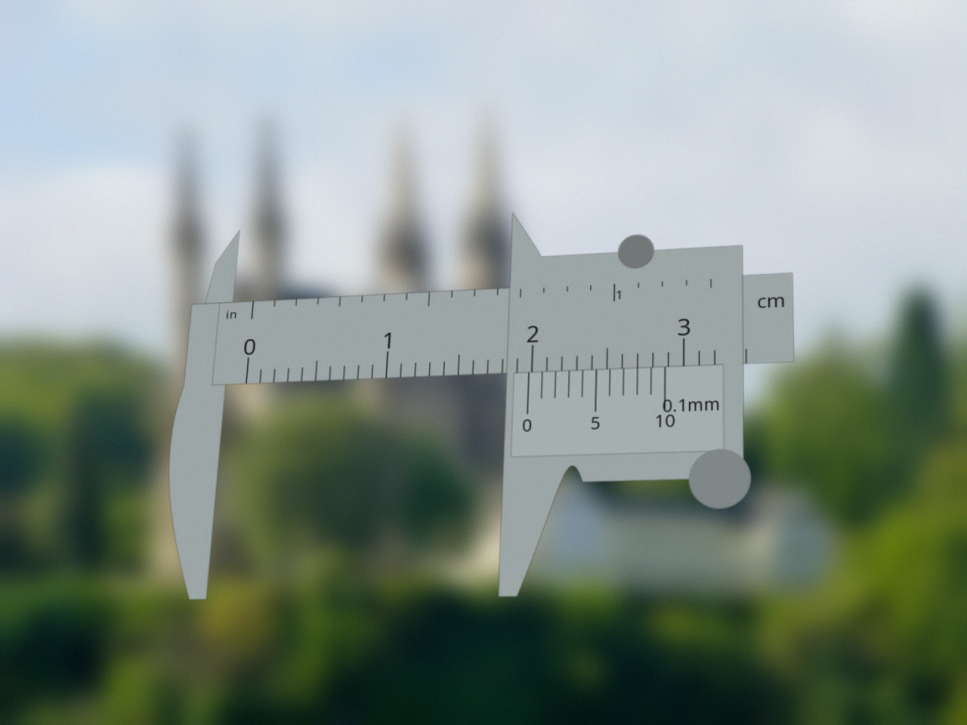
19.8 mm
